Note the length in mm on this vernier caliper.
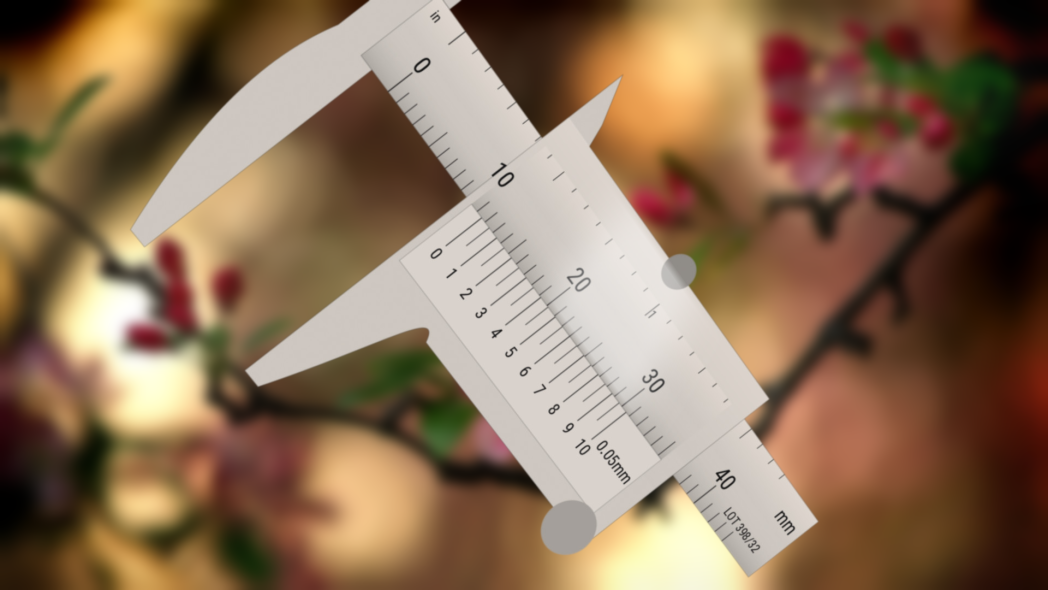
11.6 mm
